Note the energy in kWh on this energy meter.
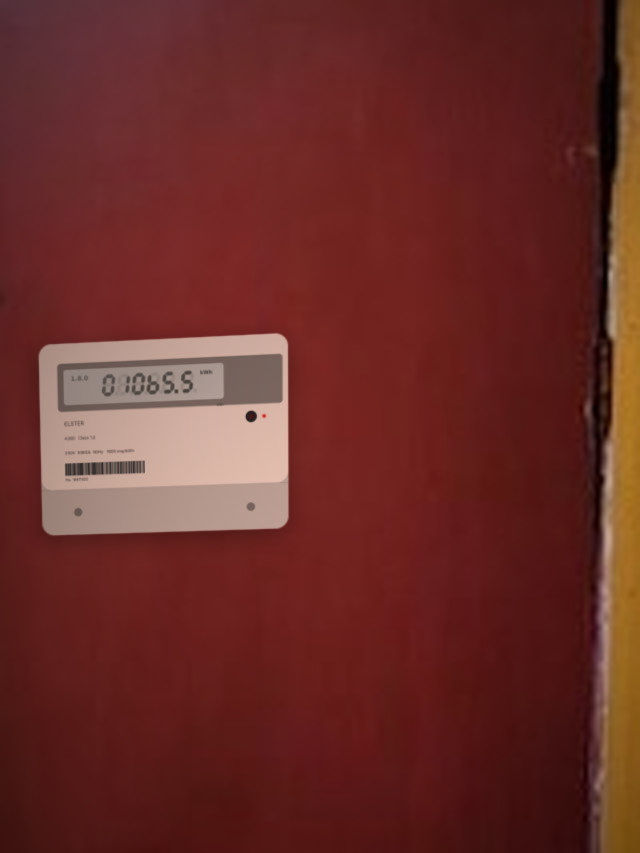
1065.5 kWh
